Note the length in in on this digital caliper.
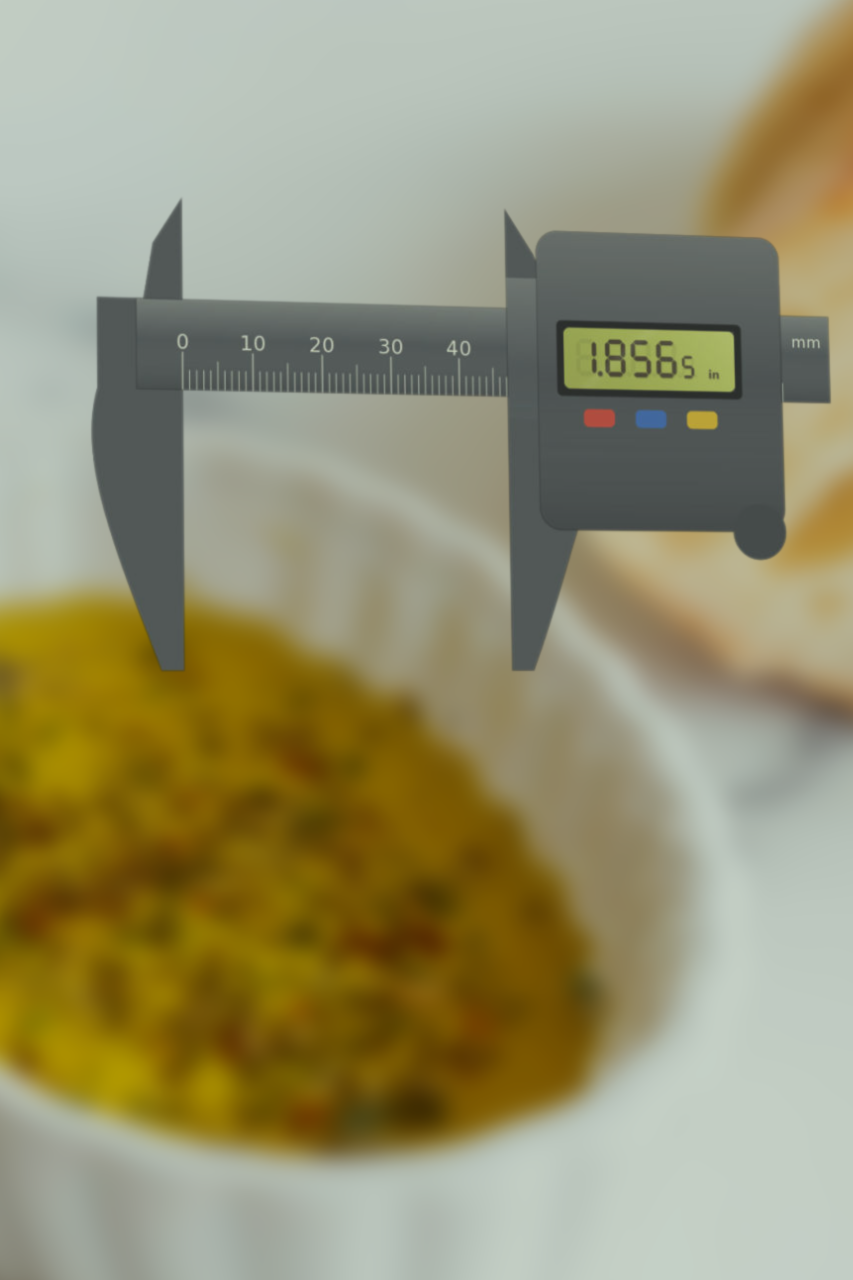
1.8565 in
